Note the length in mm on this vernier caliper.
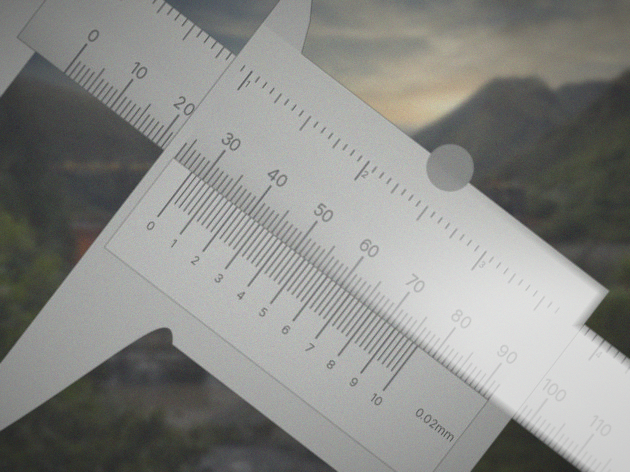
27.8 mm
